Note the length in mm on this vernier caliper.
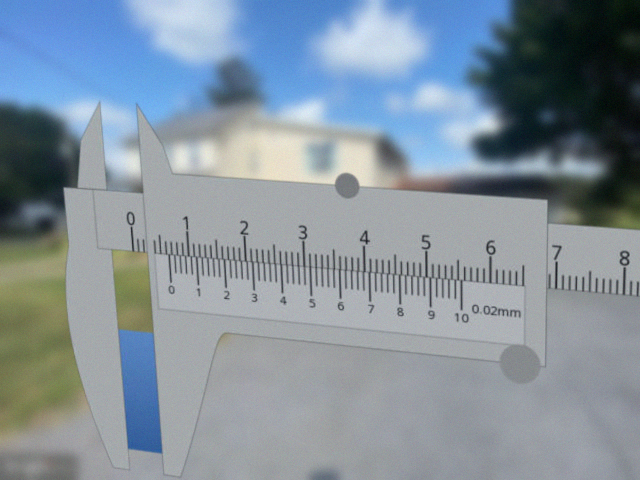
6.5 mm
